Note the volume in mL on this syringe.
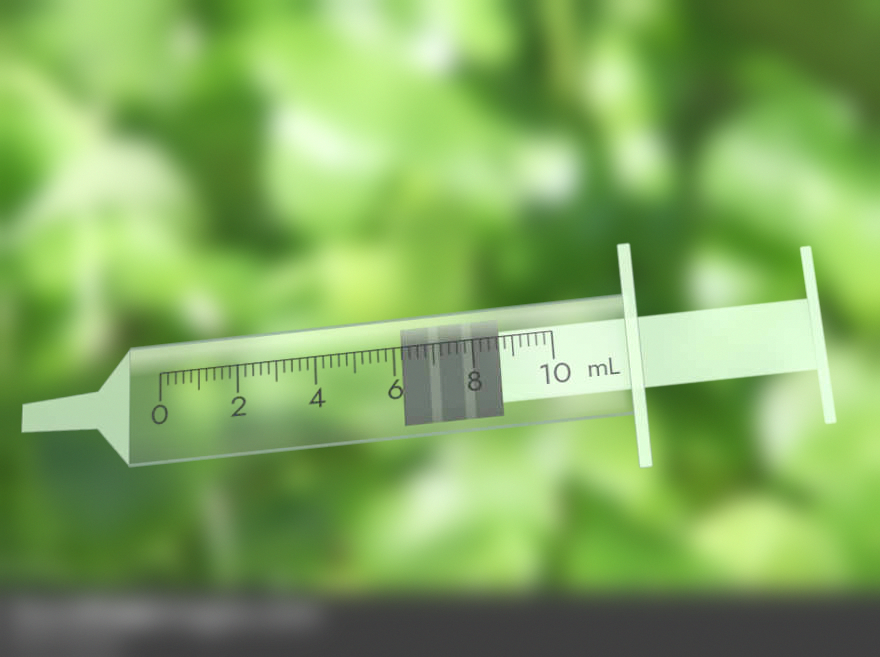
6.2 mL
